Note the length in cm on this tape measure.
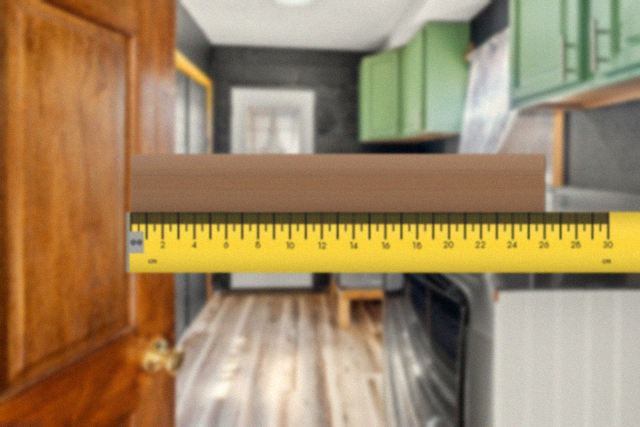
26 cm
